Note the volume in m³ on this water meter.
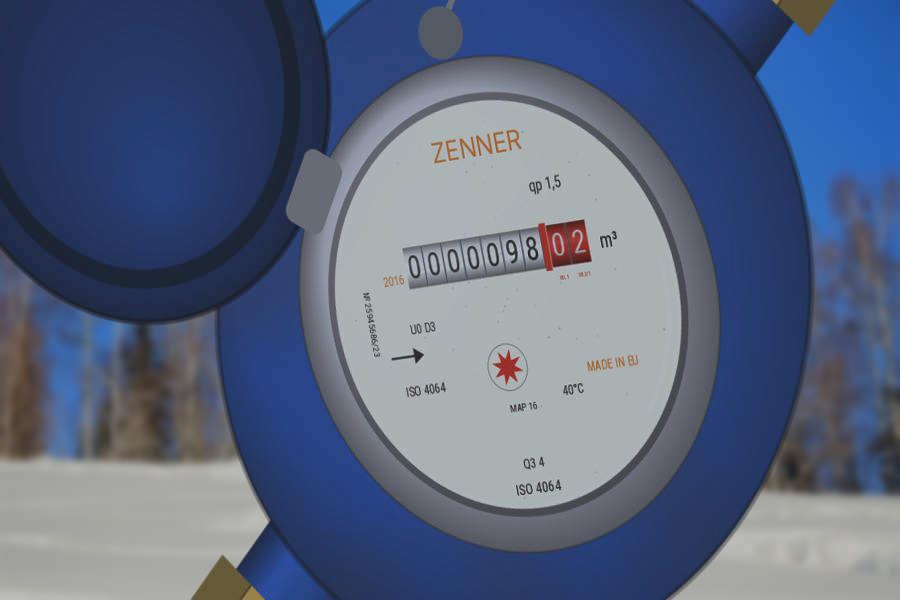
98.02 m³
